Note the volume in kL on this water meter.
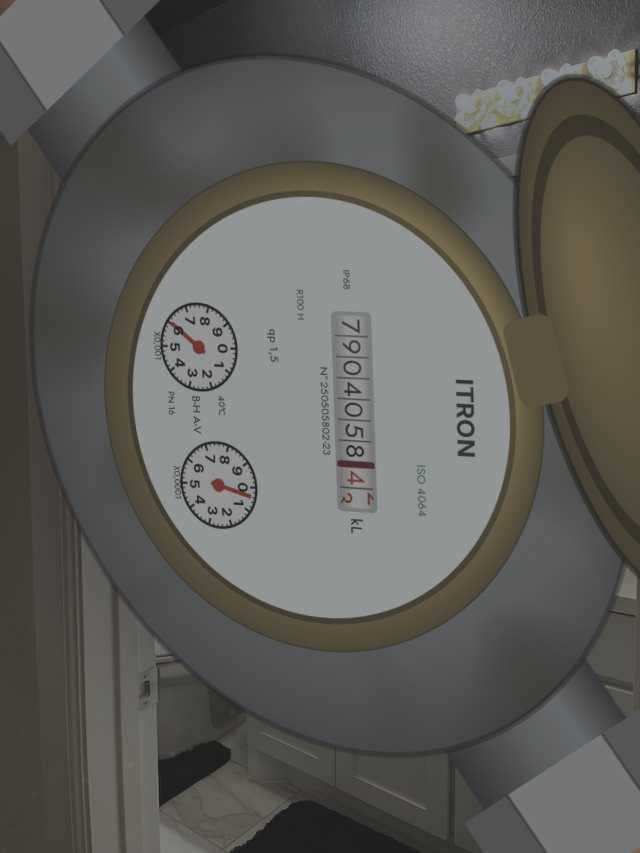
7904058.4260 kL
